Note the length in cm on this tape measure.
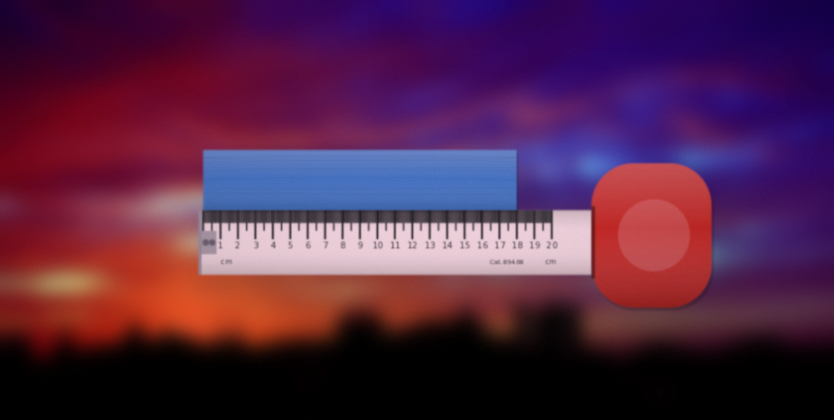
18 cm
